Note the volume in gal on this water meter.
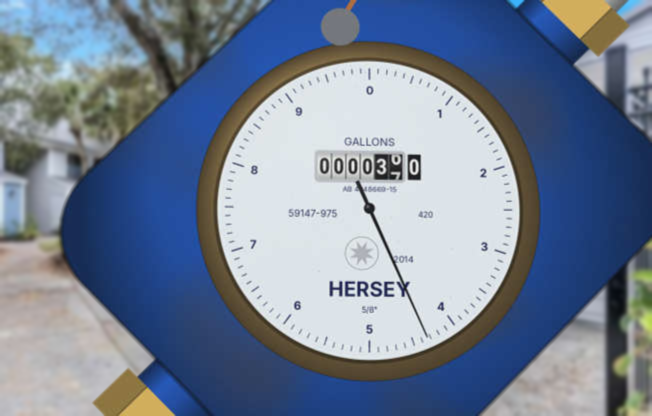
364.3 gal
